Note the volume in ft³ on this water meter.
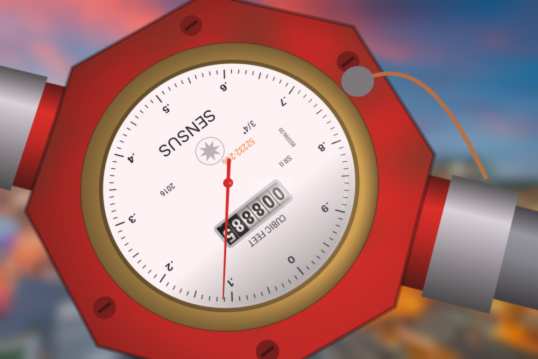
8885.11 ft³
